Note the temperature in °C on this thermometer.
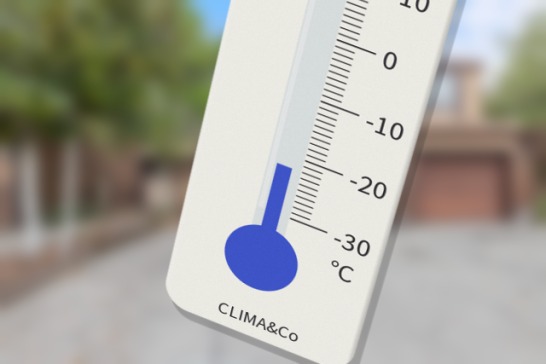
-22 °C
